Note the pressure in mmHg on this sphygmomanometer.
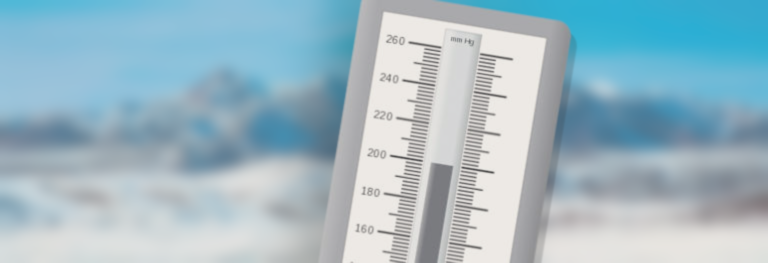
200 mmHg
